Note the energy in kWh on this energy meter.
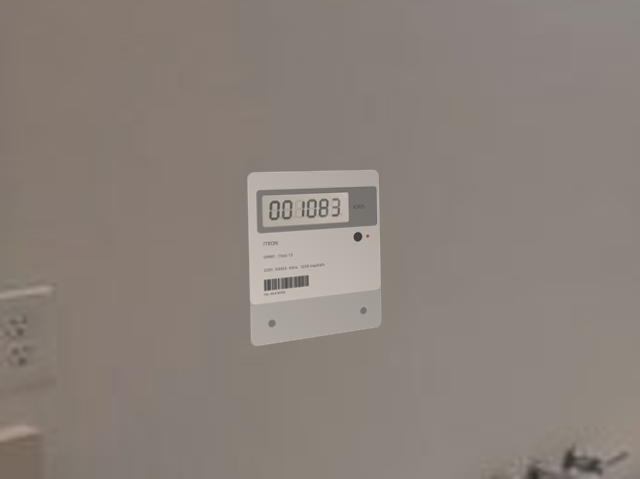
1083 kWh
